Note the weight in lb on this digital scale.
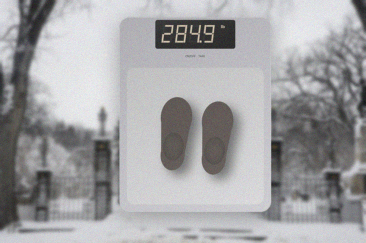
284.9 lb
